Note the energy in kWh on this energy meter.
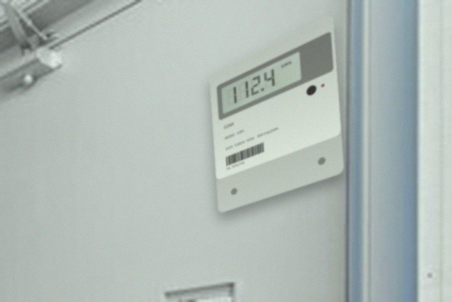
112.4 kWh
